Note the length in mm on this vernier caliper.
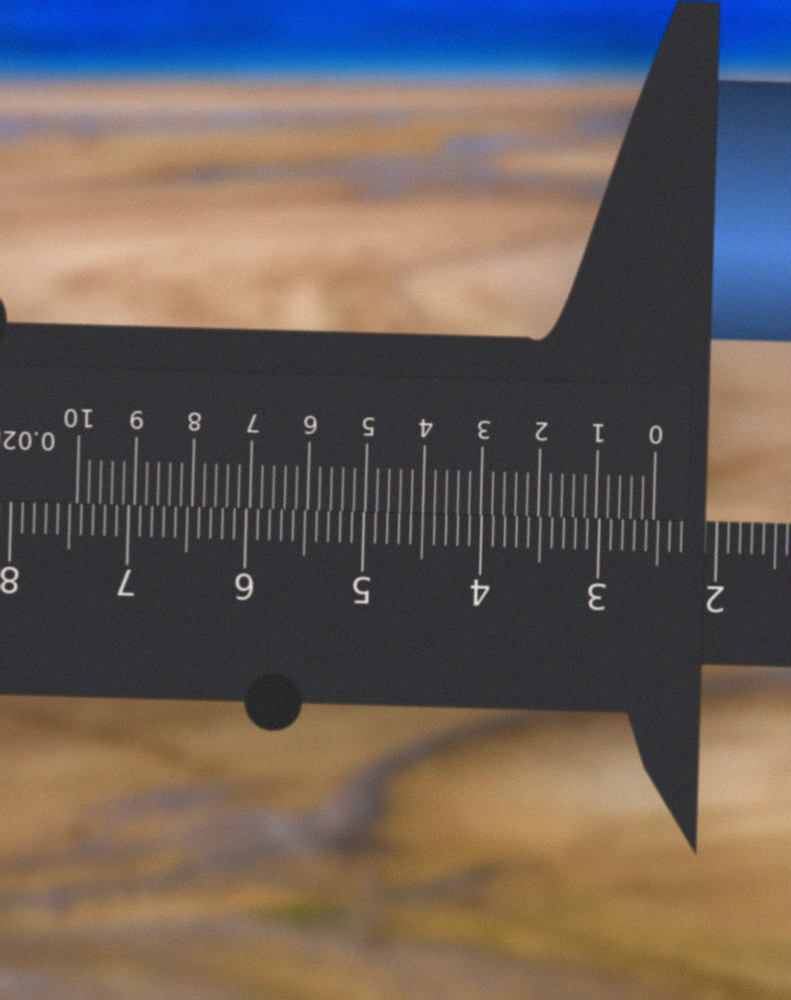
25.4 mm
